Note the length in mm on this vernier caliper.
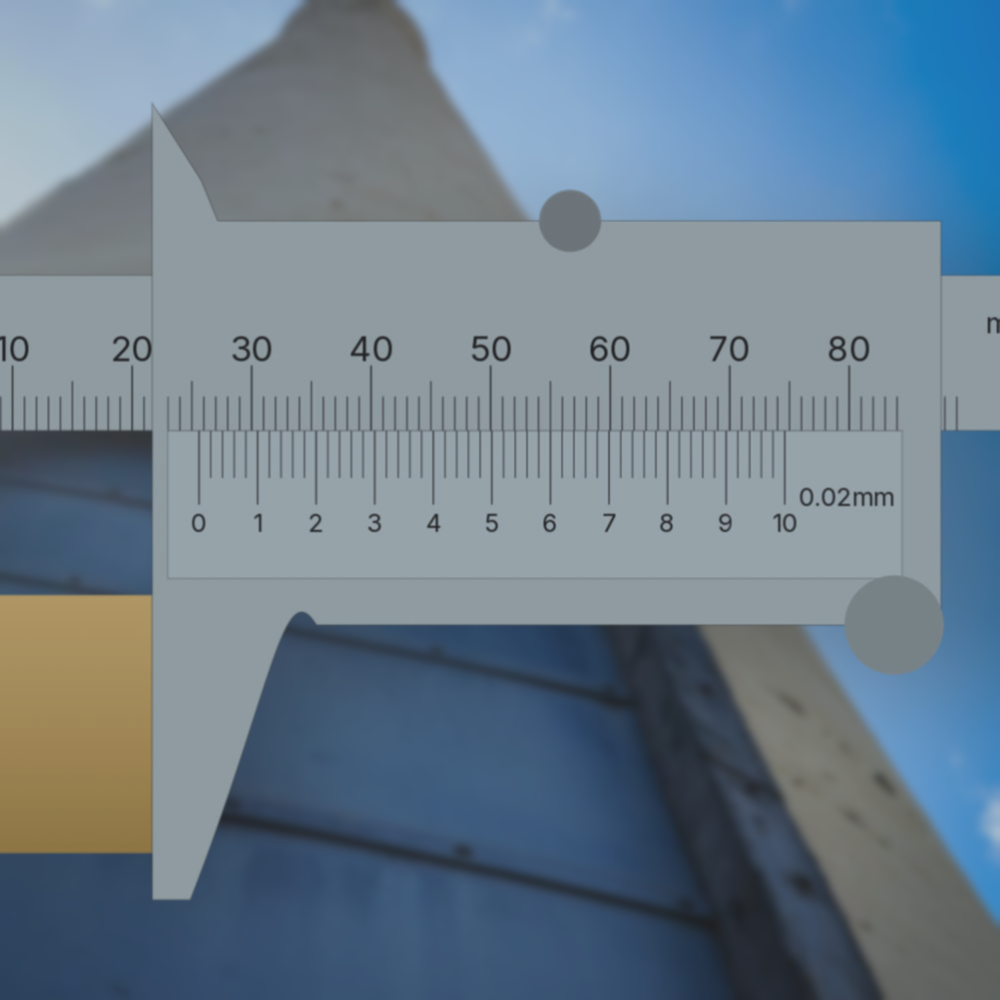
25.6 mm
